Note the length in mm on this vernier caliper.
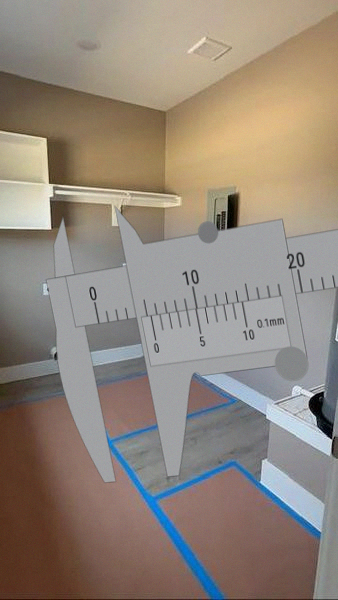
5.4 mm
